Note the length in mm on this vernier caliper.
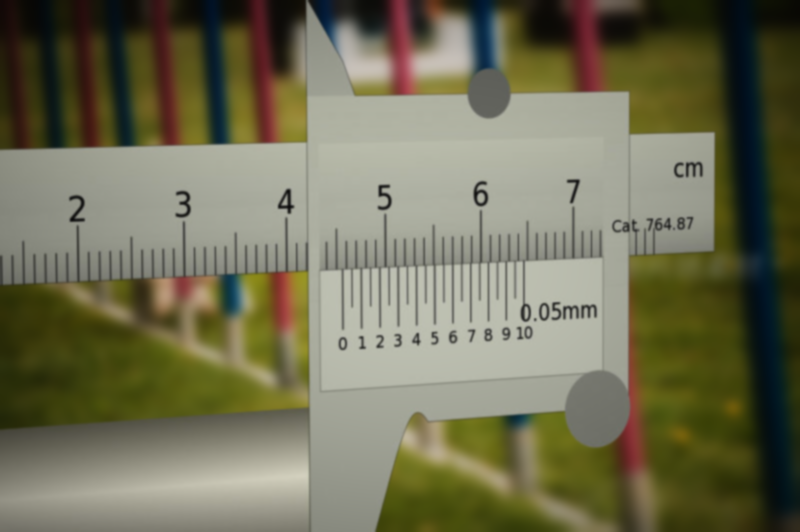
45.6 mm
